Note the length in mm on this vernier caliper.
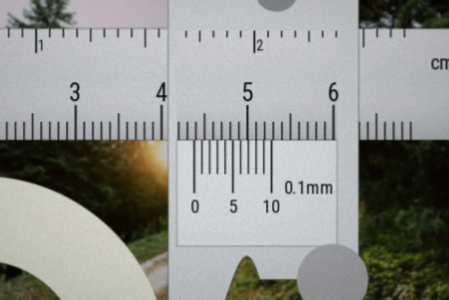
43.8 mm
